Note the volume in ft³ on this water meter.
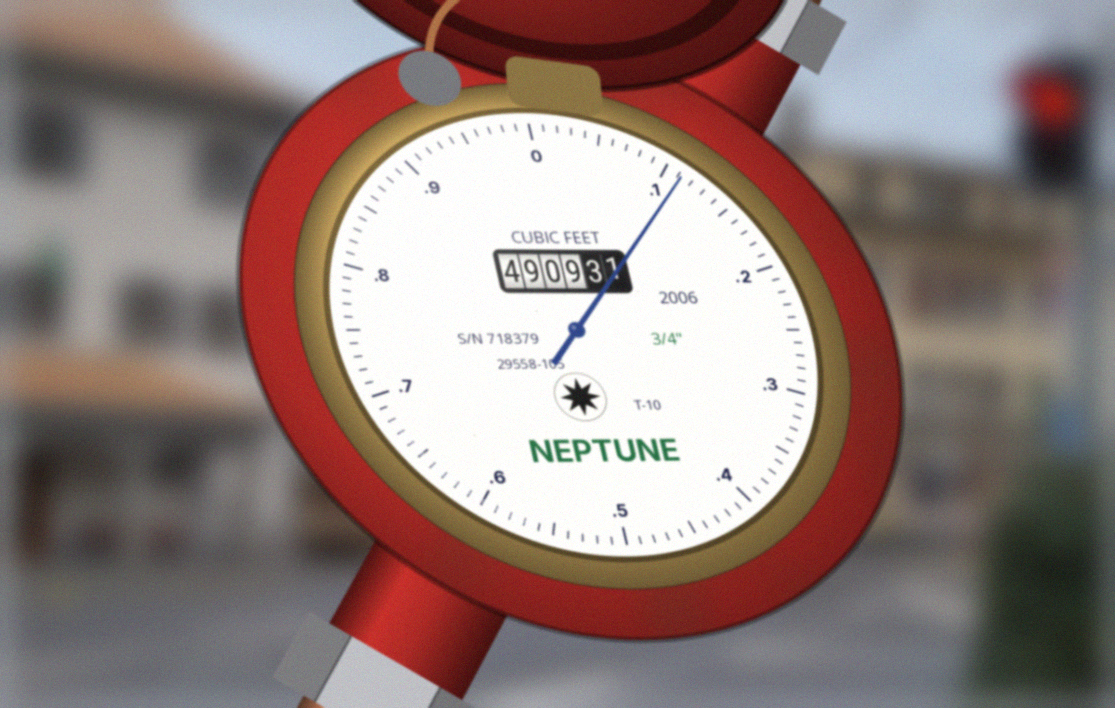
490931.11 ft³
